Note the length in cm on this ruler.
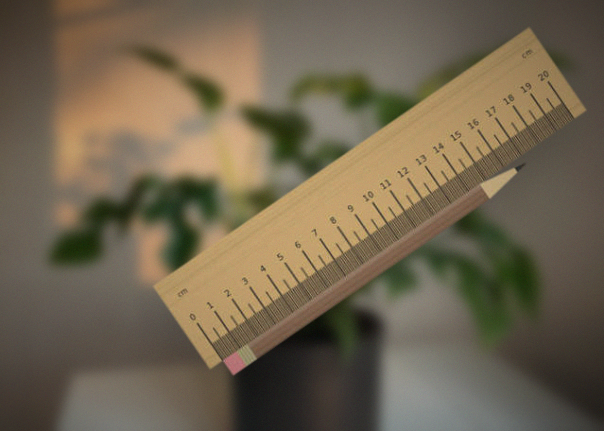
17 cm
